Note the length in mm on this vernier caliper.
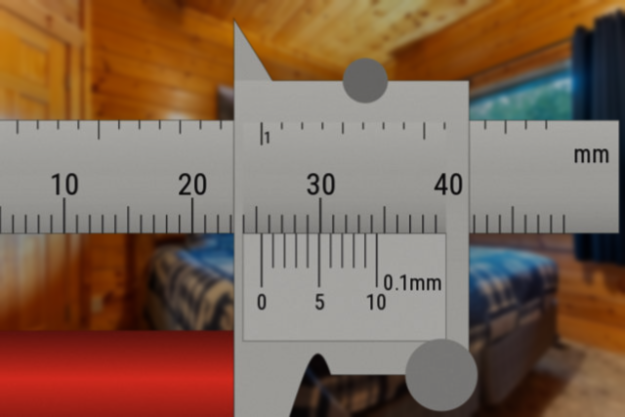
25.4 mm
